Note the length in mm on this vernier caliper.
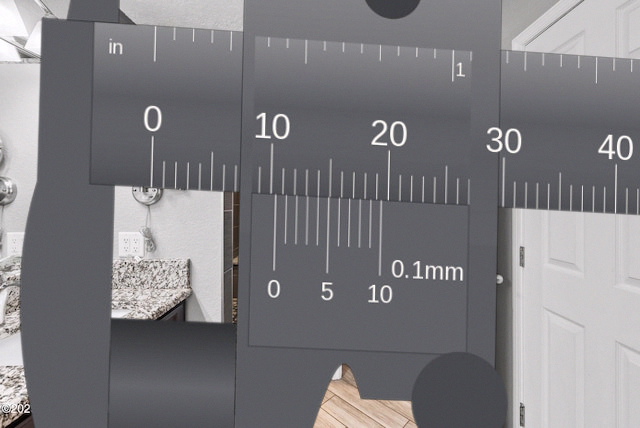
10.4 mm
